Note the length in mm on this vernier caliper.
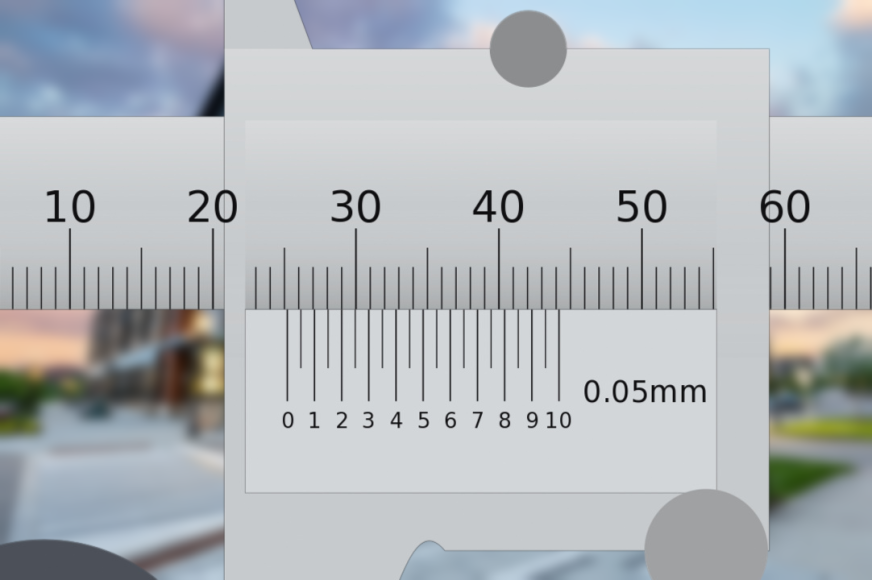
25.2 mm
